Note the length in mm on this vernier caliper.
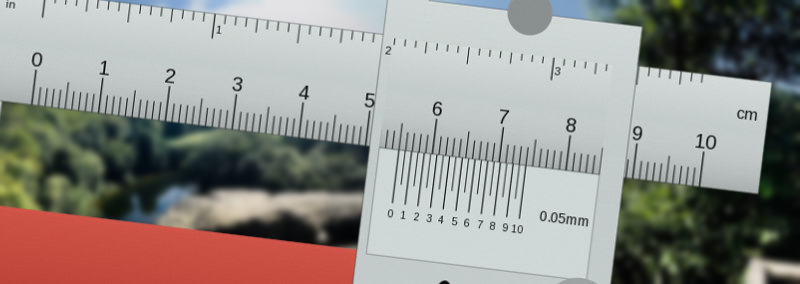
55.0 mm
